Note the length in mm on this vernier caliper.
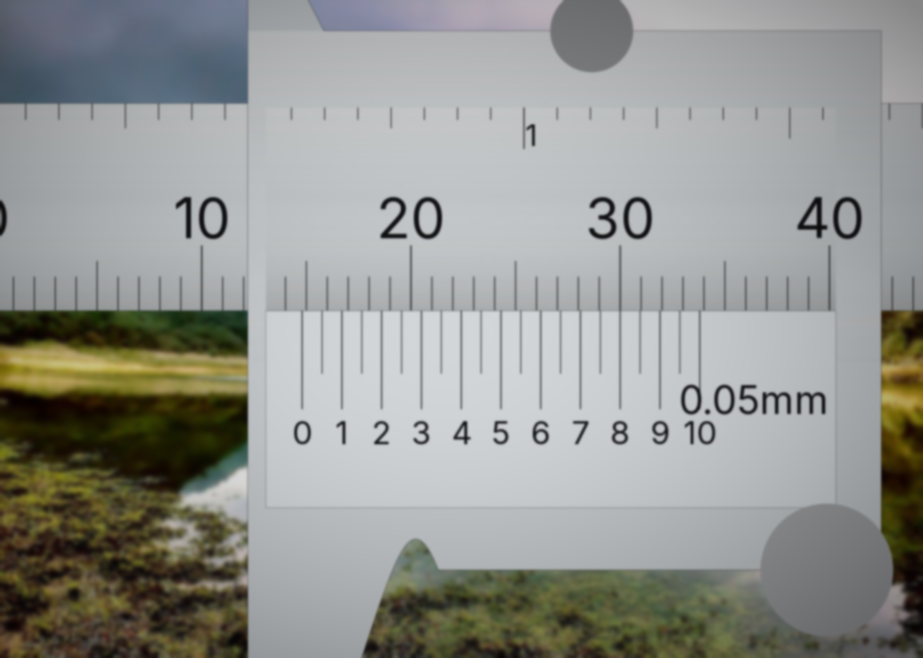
14.8 mm
